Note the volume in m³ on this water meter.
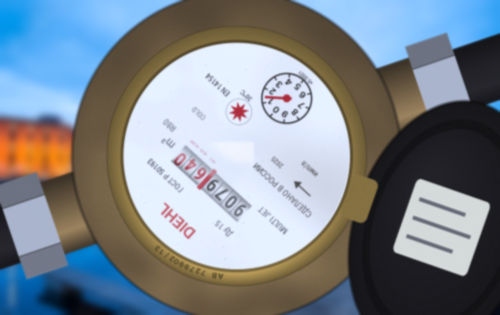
9079.6401 m³
